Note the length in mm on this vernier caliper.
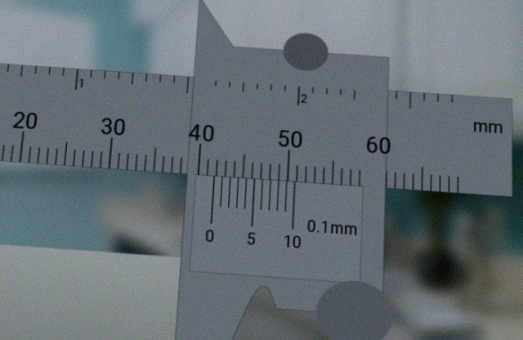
41.8 mm
